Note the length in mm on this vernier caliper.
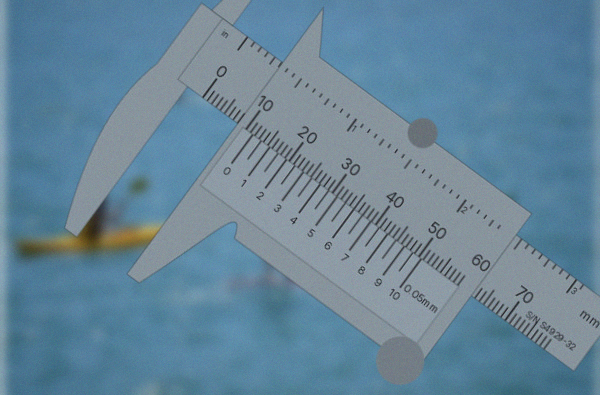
11.6 mm
